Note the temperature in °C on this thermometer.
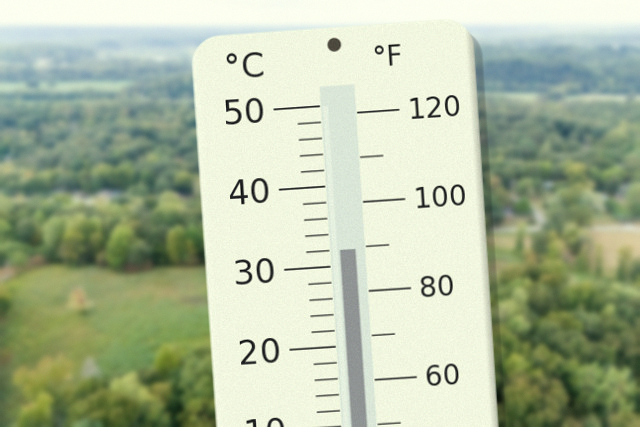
32 °C
